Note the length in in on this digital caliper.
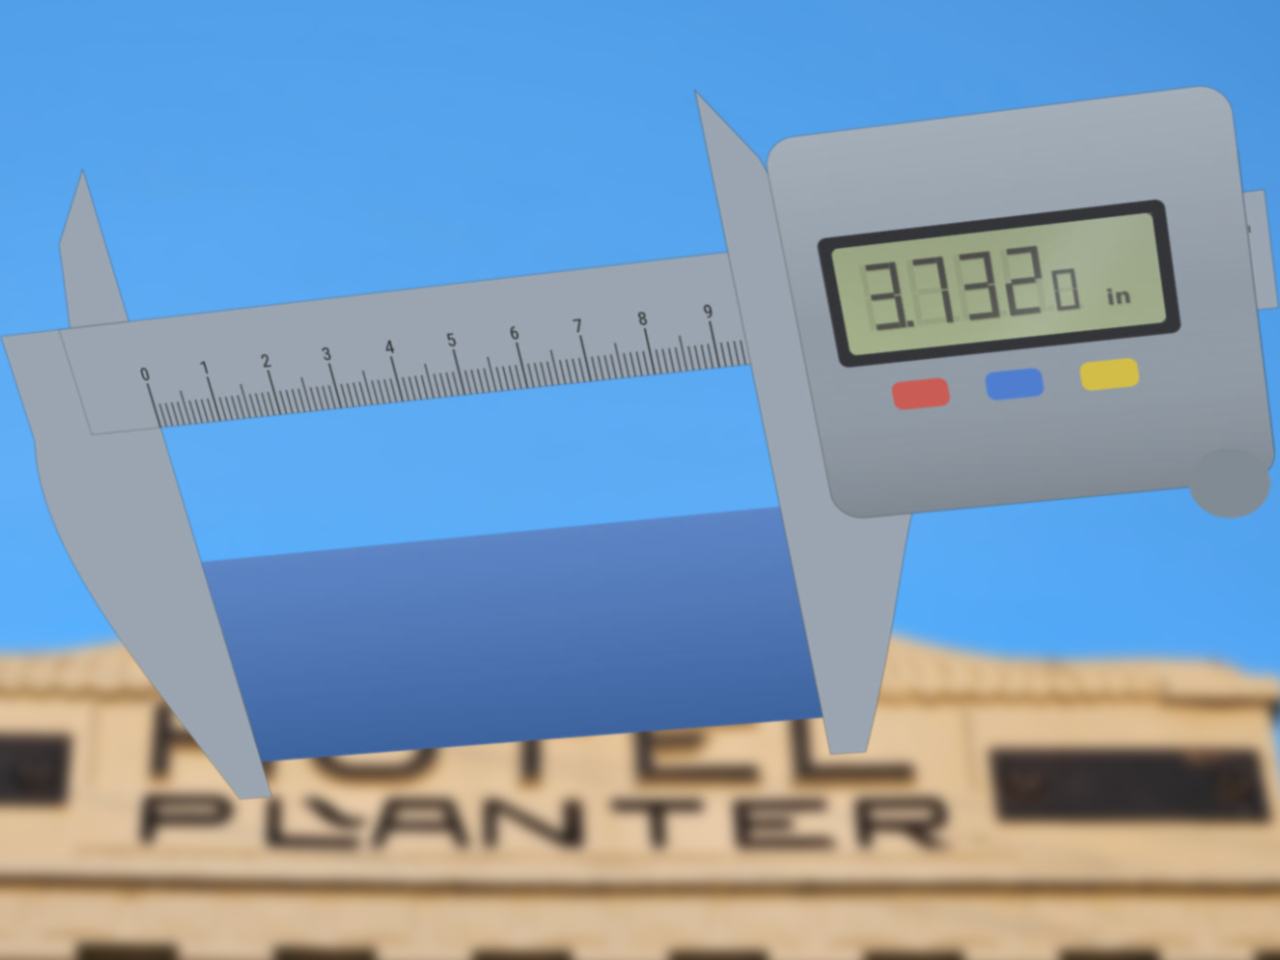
3.7320 in
